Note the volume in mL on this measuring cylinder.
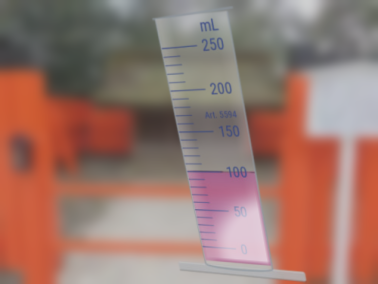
100 mL
